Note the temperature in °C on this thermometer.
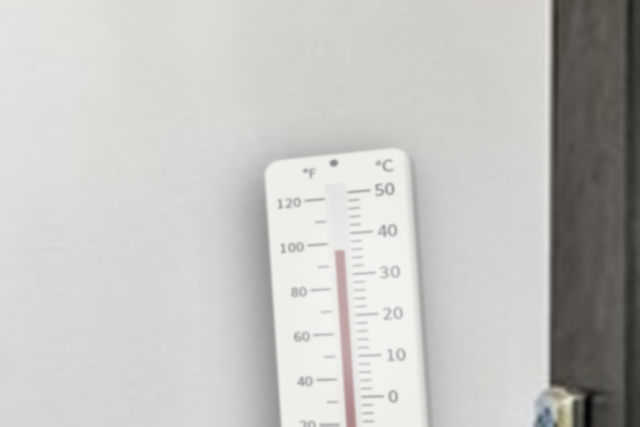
36 °C
